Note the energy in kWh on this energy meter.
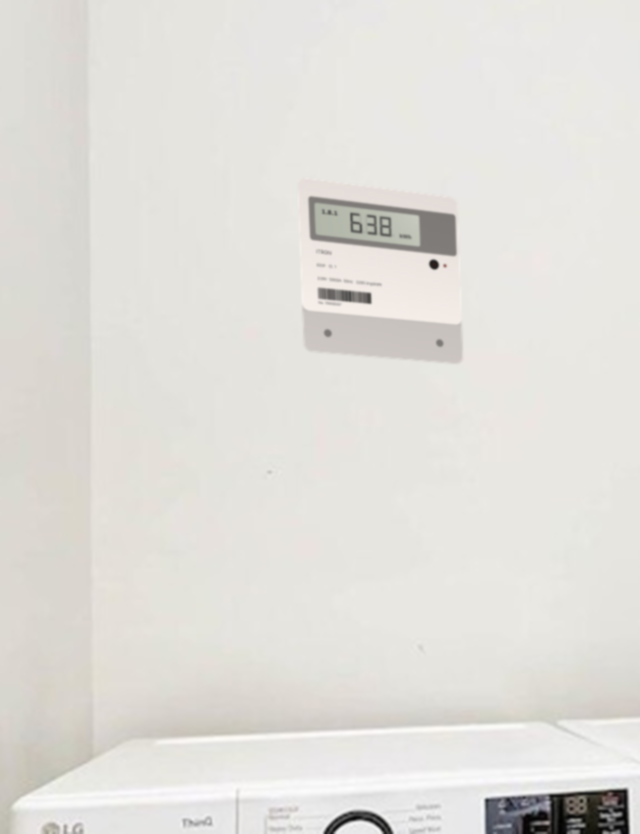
638 kWh
